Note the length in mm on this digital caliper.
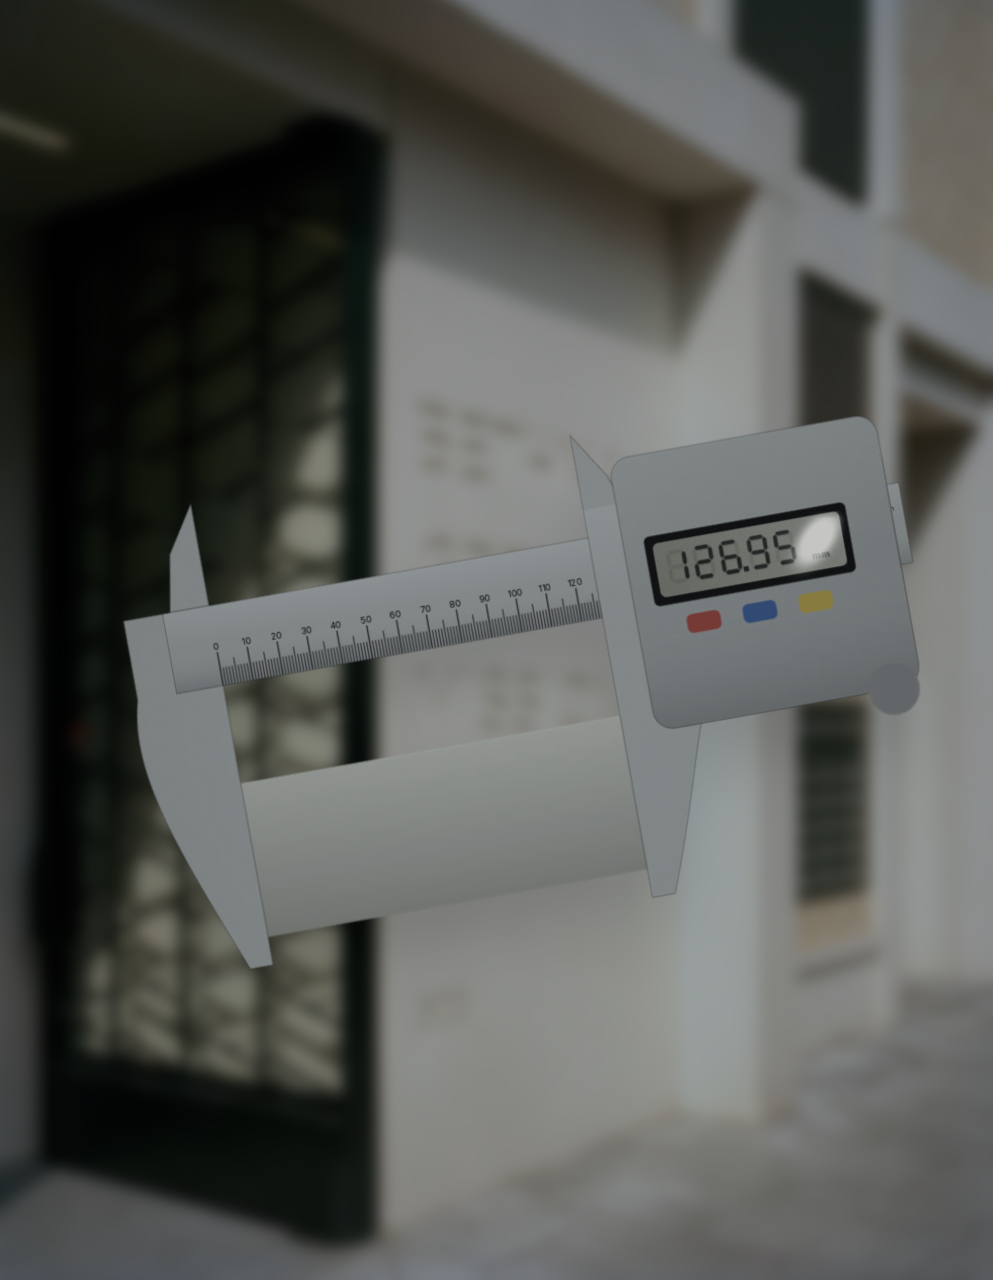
126.95 mm
